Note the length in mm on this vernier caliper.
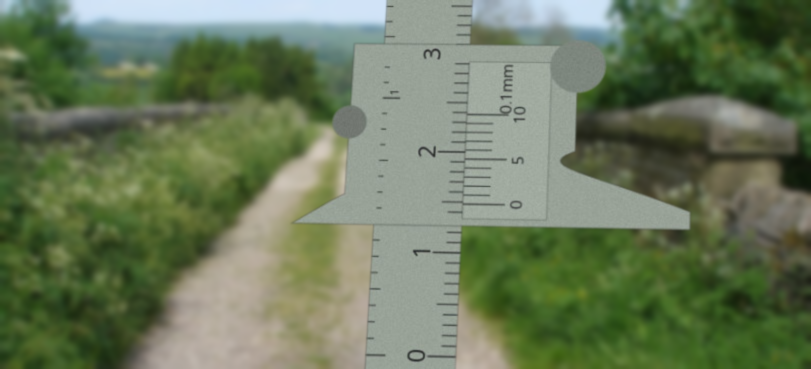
14.8 mm
